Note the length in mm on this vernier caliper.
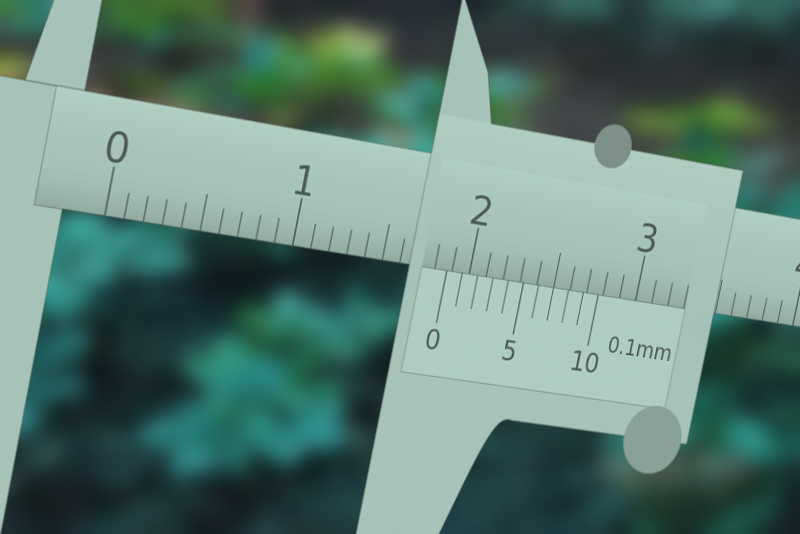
18.7 mm
